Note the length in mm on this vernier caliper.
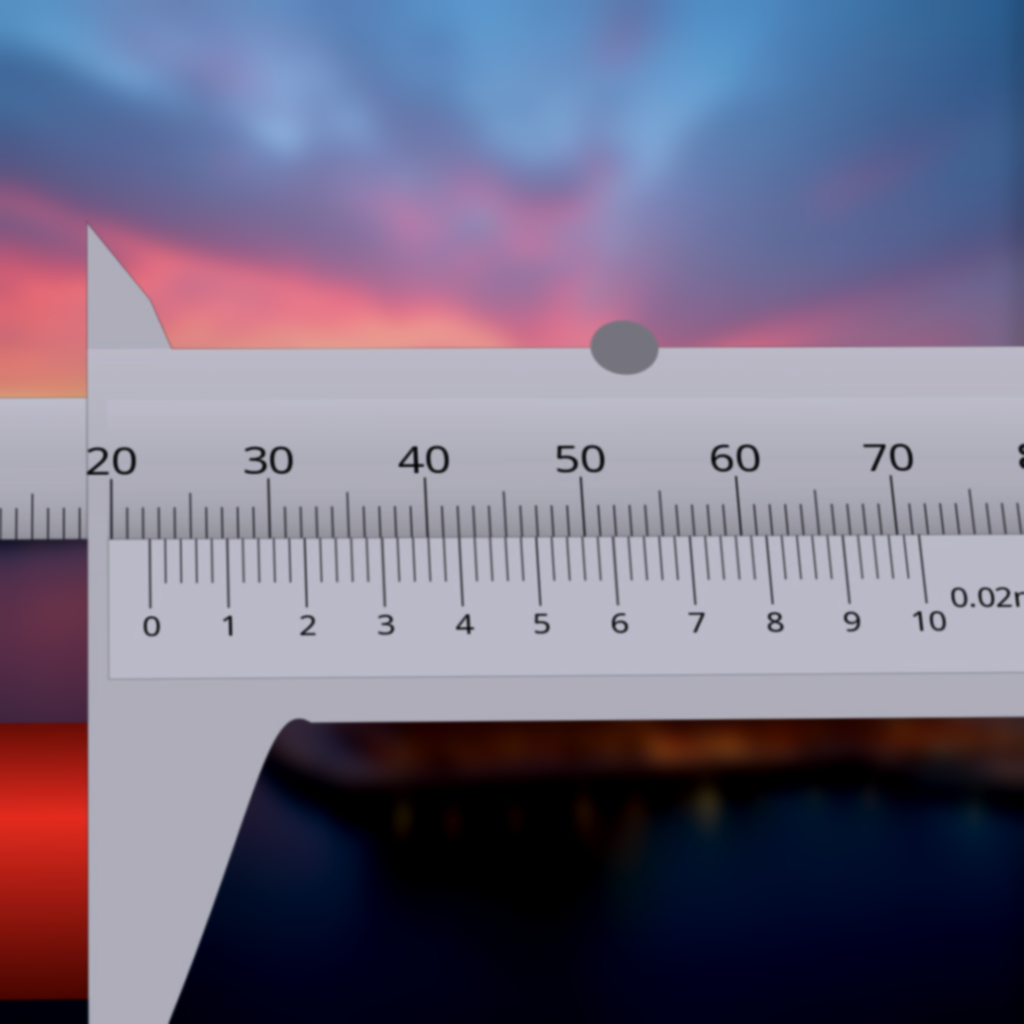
22.4 mm
